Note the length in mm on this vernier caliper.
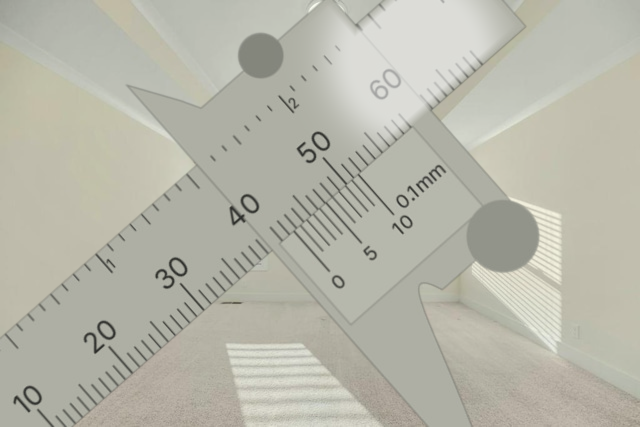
42.6 mm
